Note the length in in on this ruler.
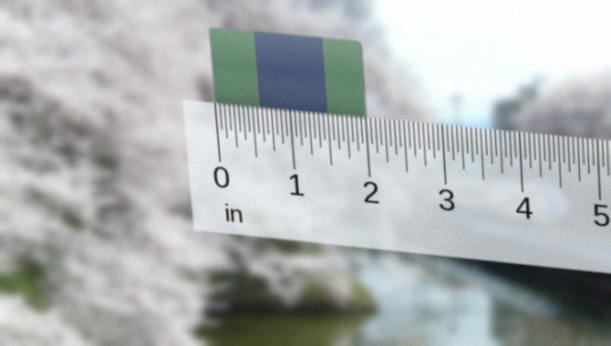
2 in
